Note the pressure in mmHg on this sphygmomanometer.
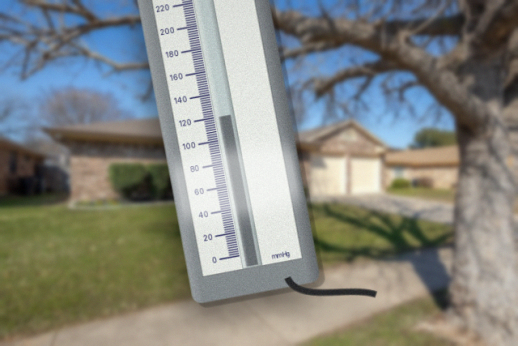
120 mmHg
